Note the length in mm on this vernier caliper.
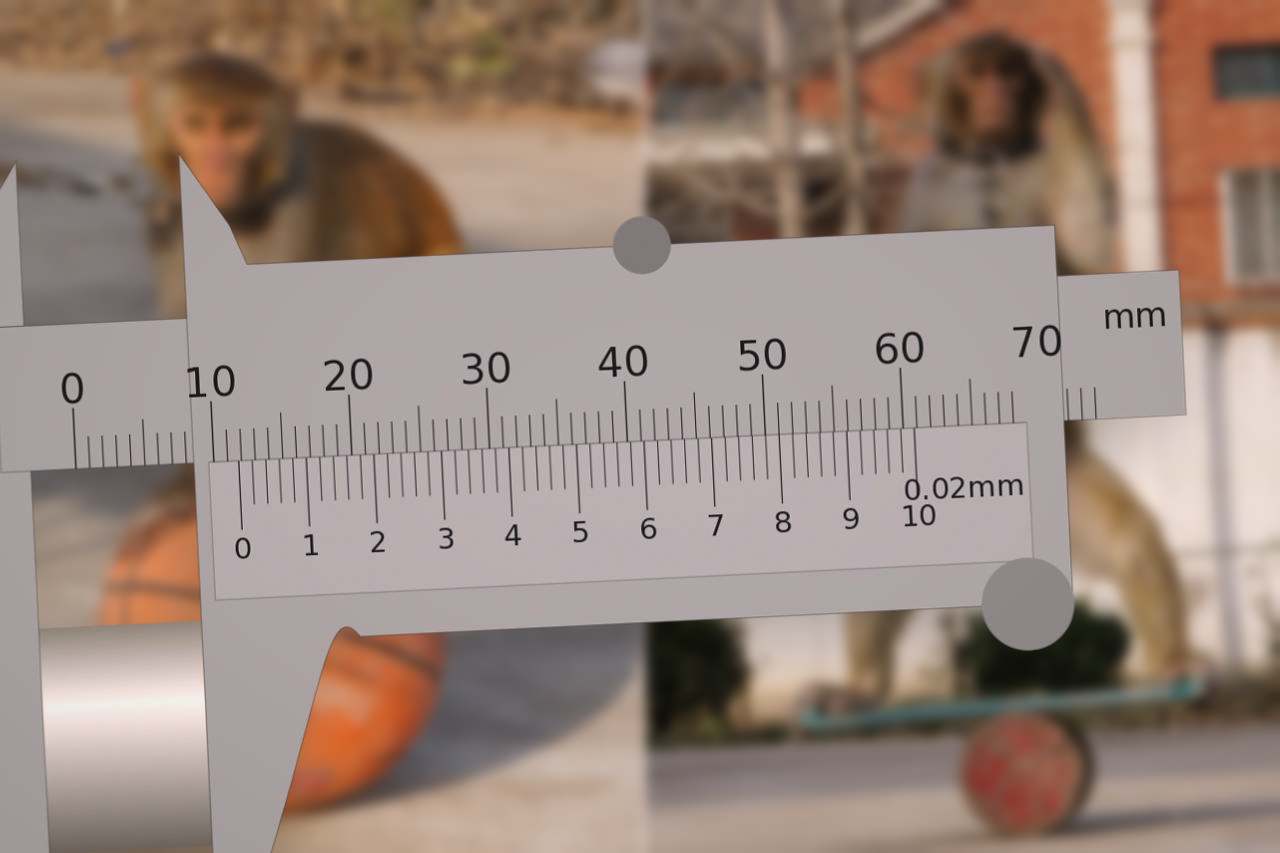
11.8 mm
